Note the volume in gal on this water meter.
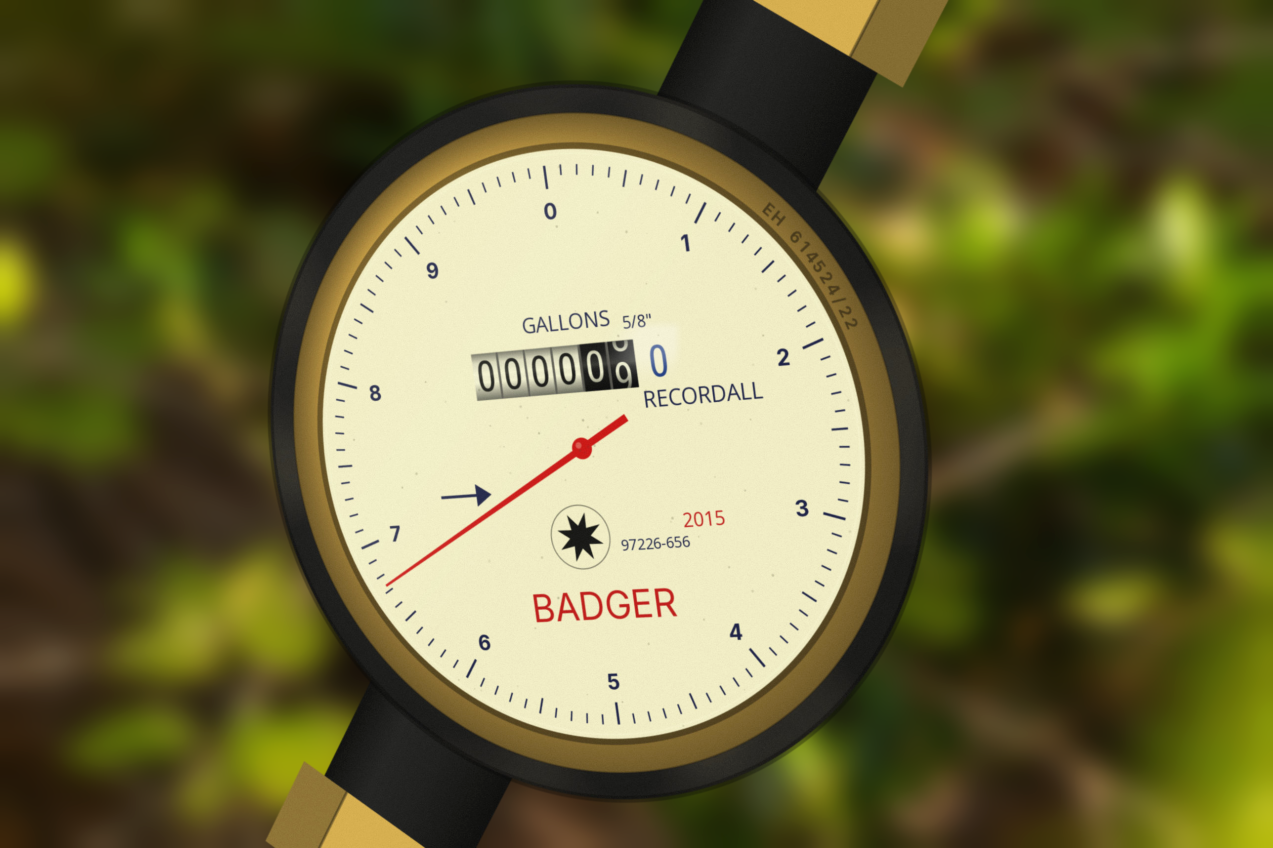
86.7 gal
